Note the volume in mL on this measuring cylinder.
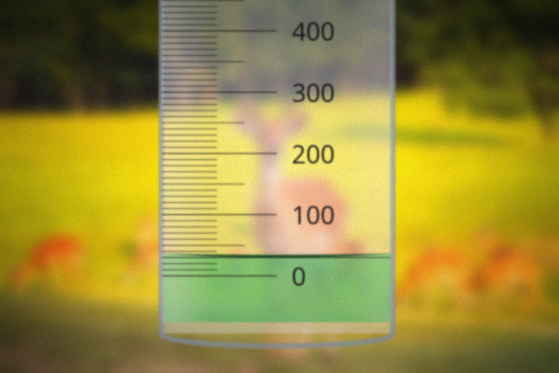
30 mL
